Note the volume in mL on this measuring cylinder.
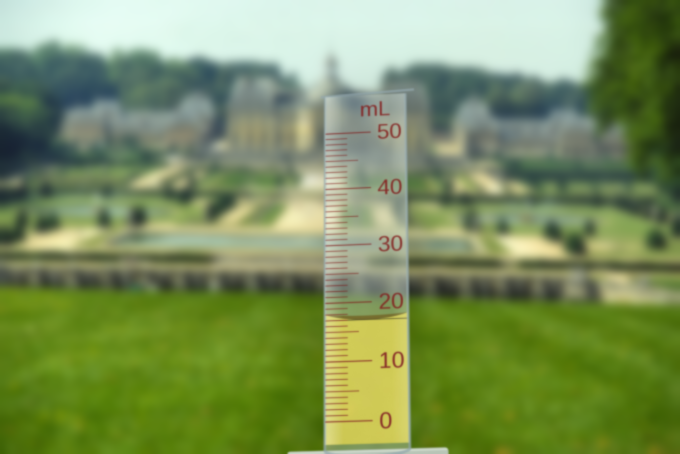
17 mL
